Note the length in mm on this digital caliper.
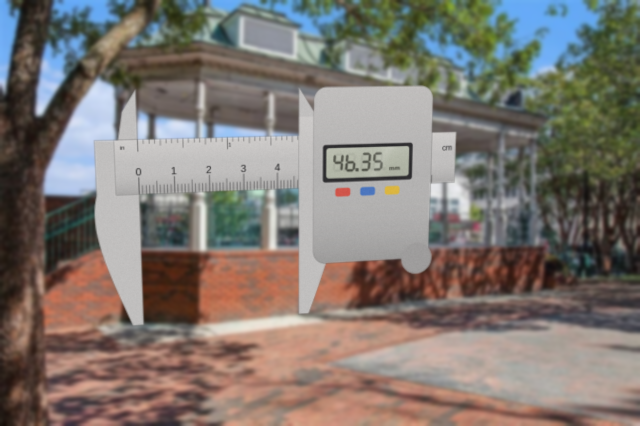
46.35 mm
